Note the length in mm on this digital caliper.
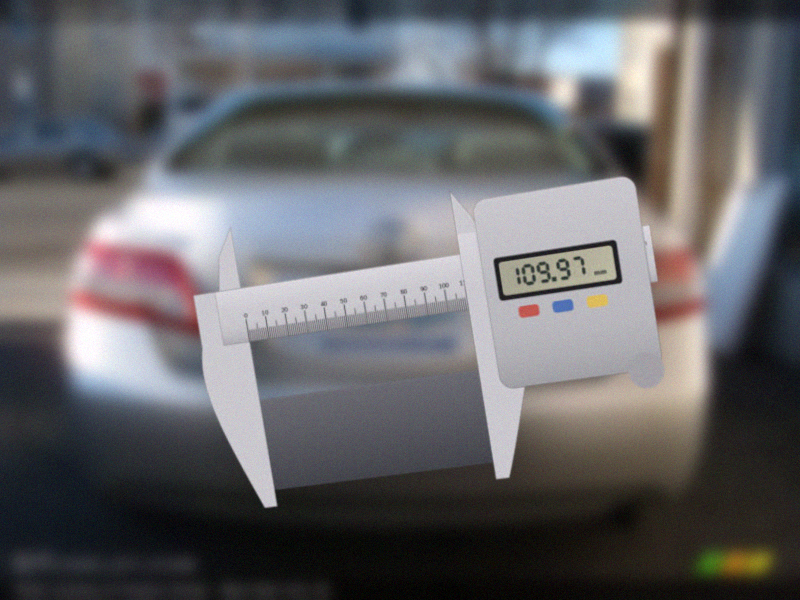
109.97 mm
